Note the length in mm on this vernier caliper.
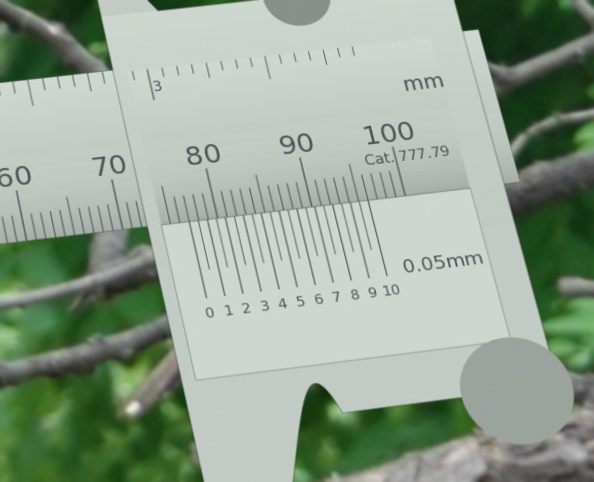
77.0 mm
